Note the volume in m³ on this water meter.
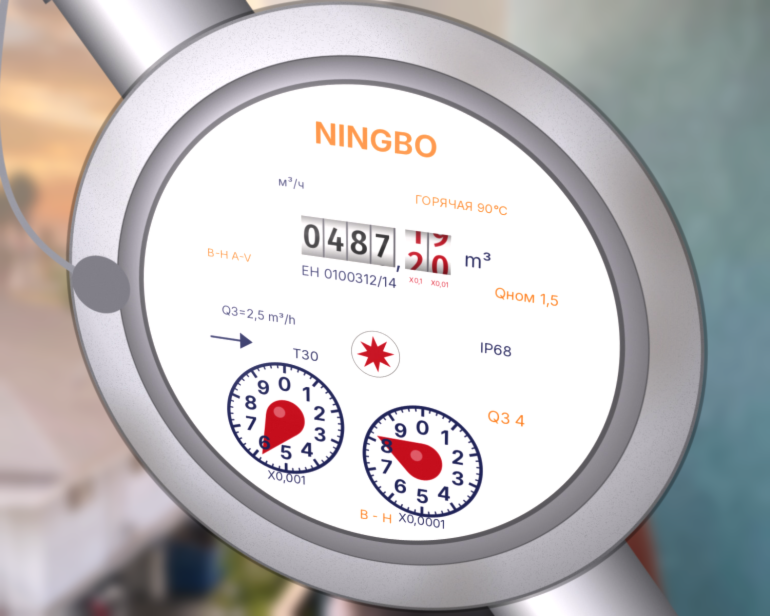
487.1958 m³
